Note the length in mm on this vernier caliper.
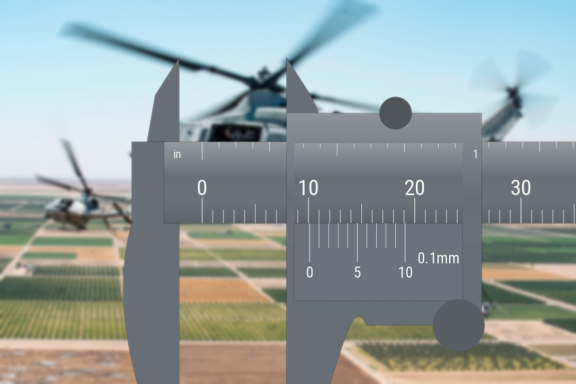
10.1 mm
